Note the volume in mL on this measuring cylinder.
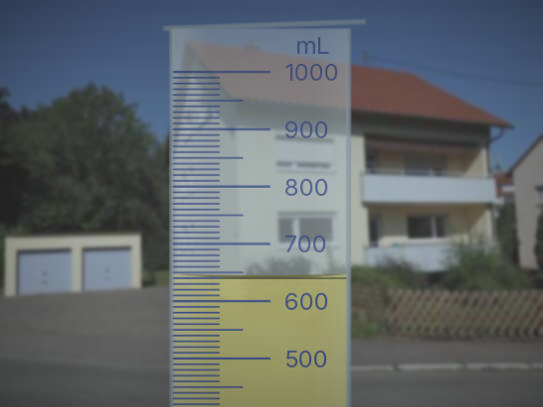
640 mL
